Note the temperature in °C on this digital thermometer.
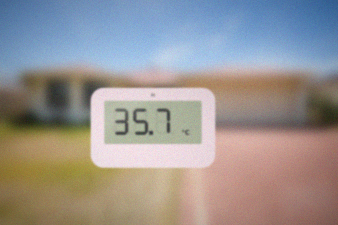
35.7 °C
